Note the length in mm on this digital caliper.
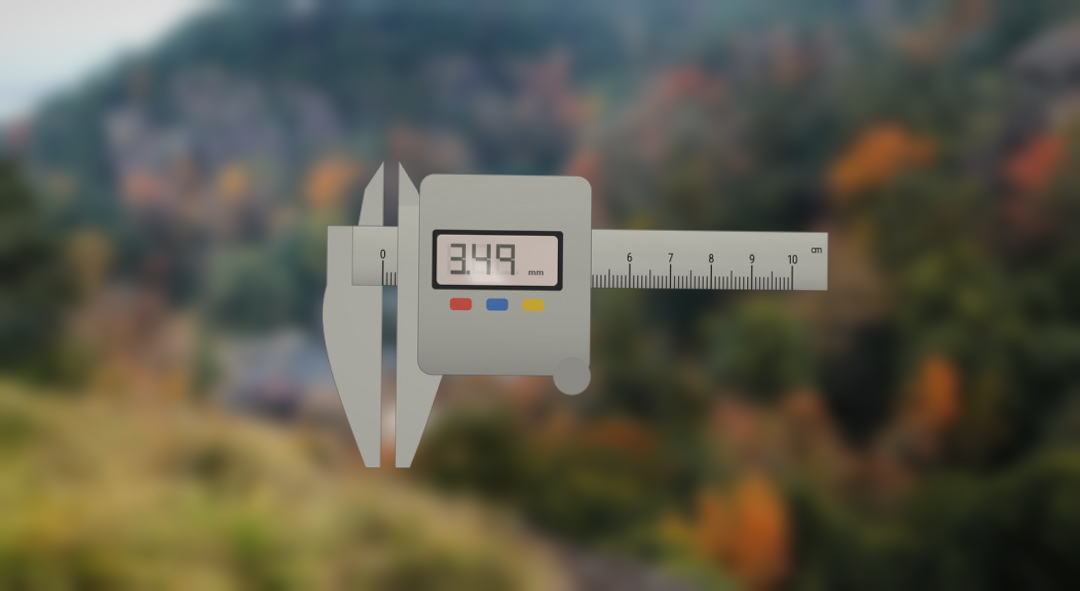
3.49 mm
